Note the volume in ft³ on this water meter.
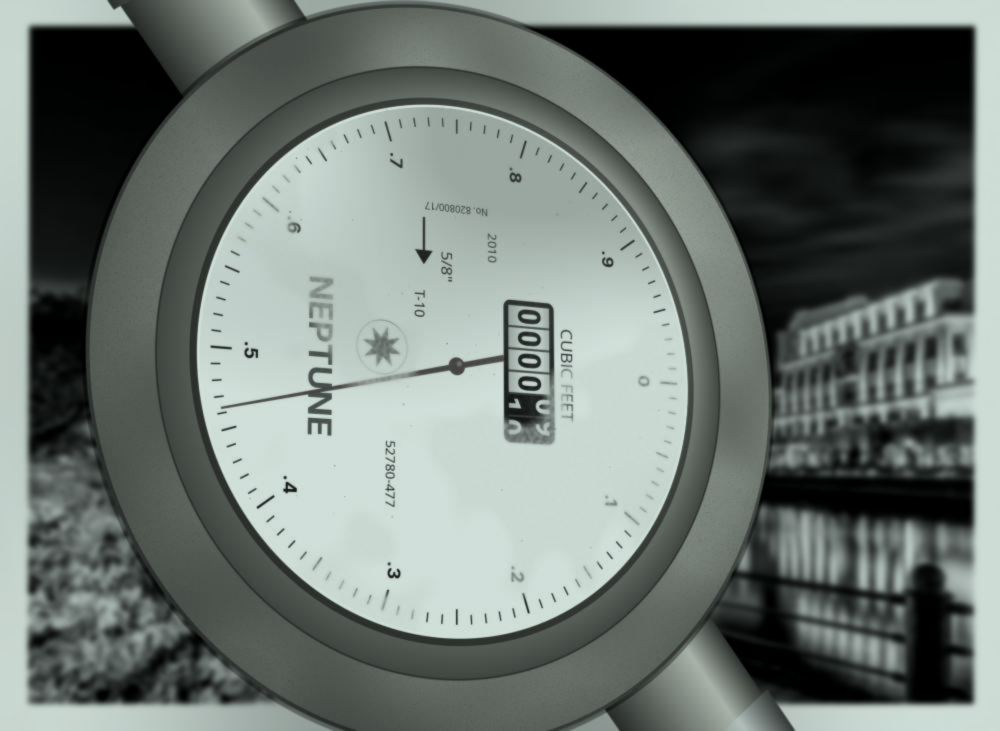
9.46 ft³
